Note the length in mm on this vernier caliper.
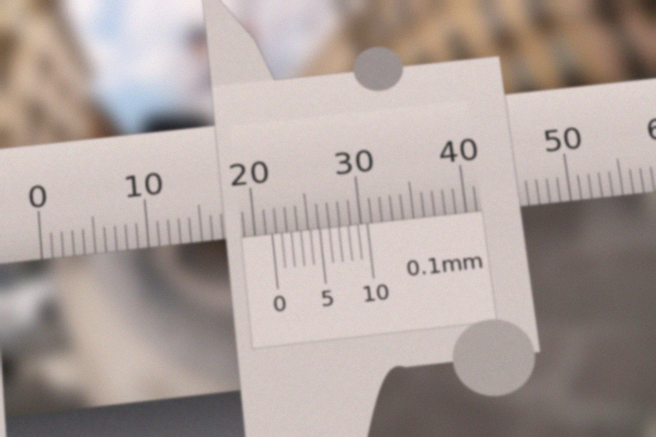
21.6 mm
